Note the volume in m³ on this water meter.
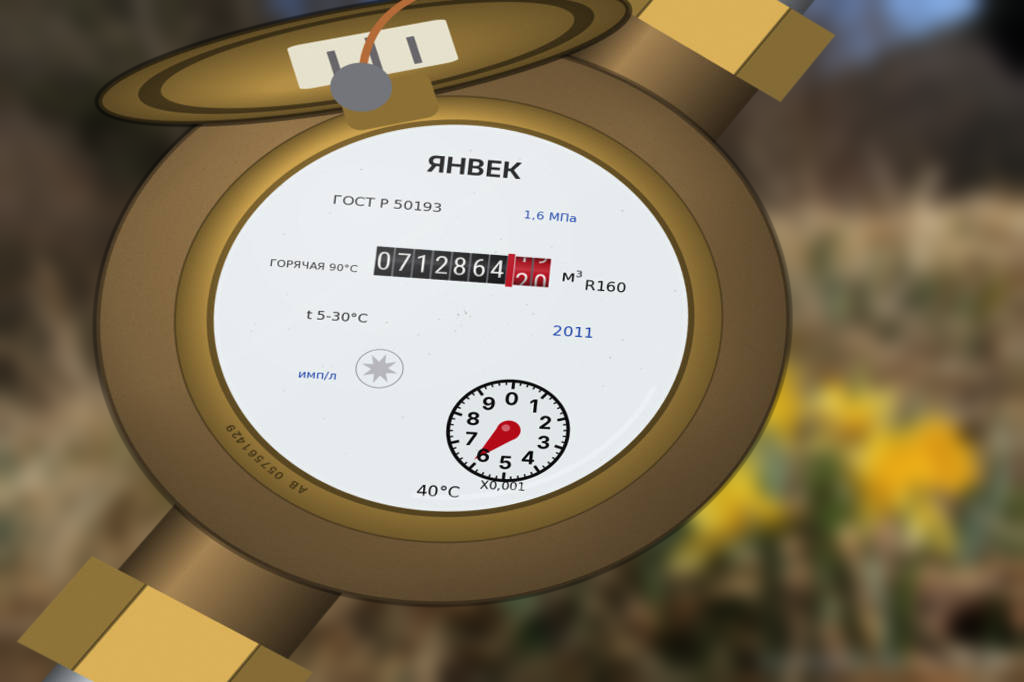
712864.196 m³
